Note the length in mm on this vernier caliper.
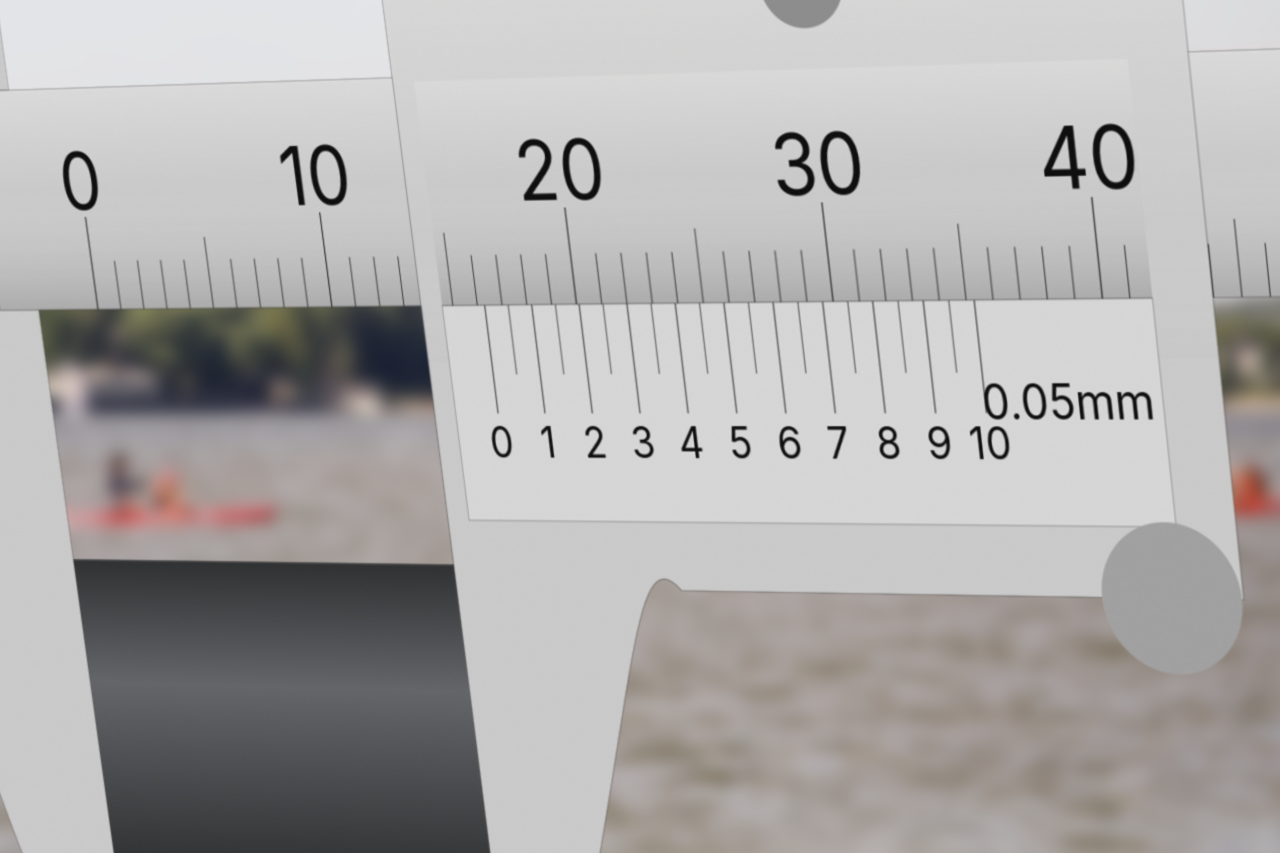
16.3 mm
